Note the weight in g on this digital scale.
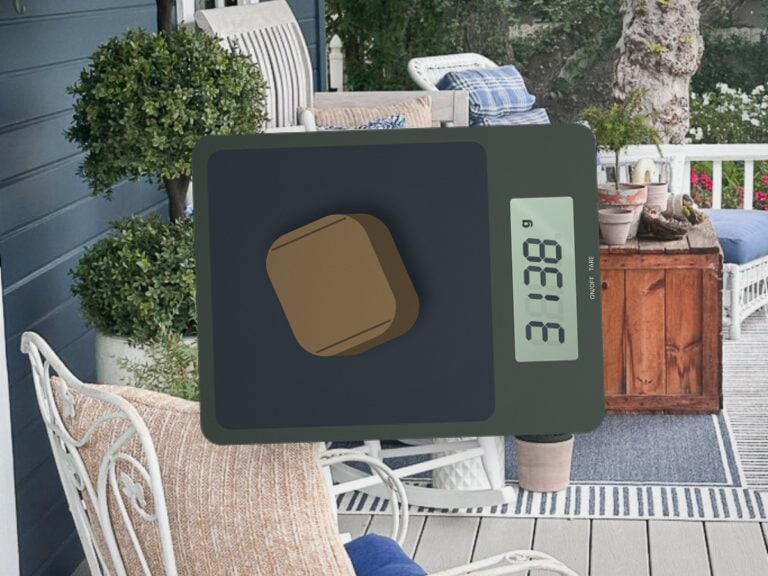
3138 g
